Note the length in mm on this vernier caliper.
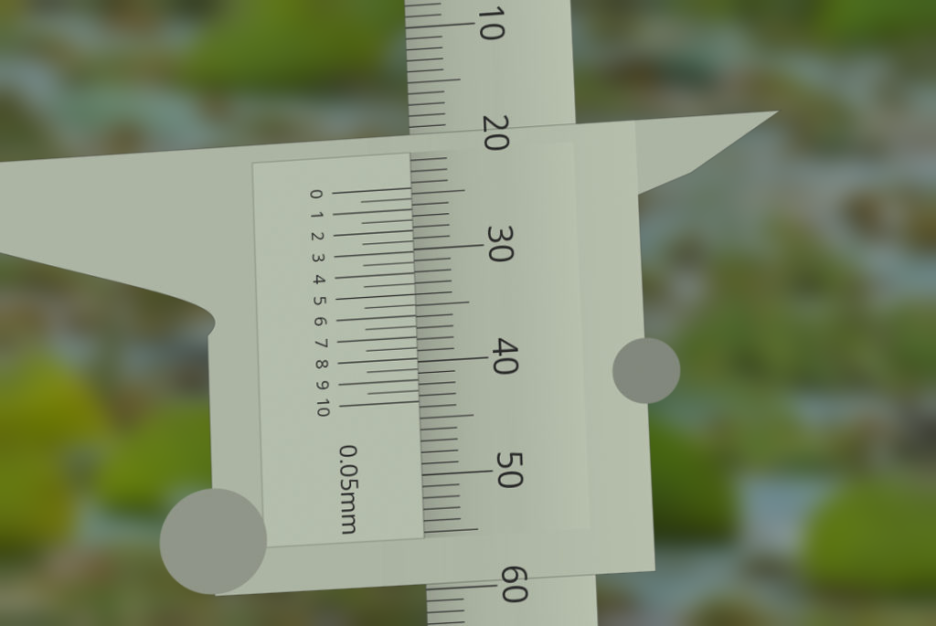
24.5 mm
